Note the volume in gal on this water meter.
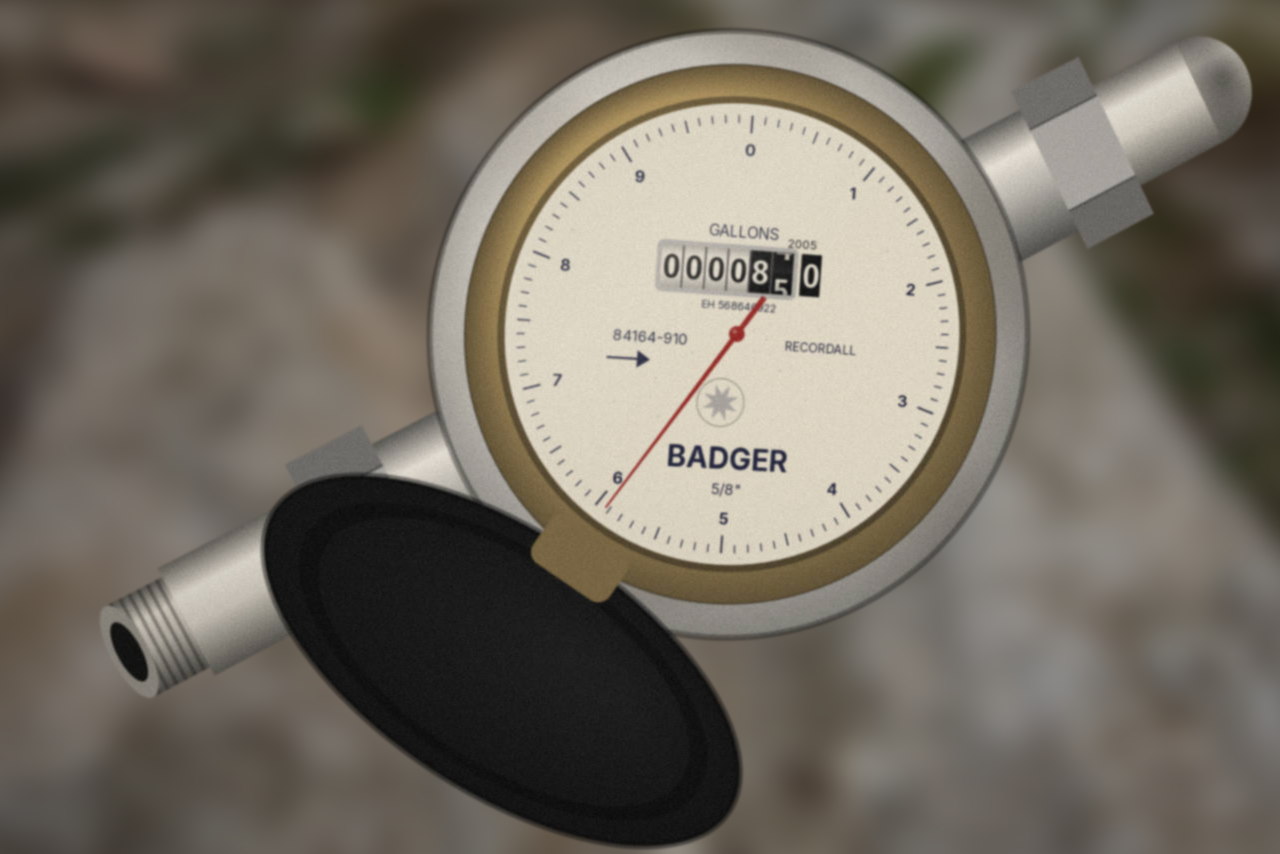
845.9 gal
